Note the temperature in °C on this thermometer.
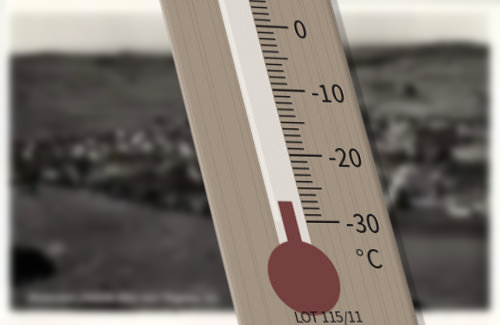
-27 °C
